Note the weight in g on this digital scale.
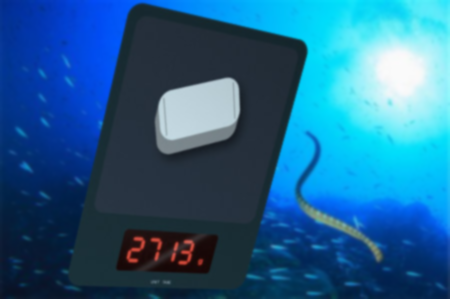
2713 g
